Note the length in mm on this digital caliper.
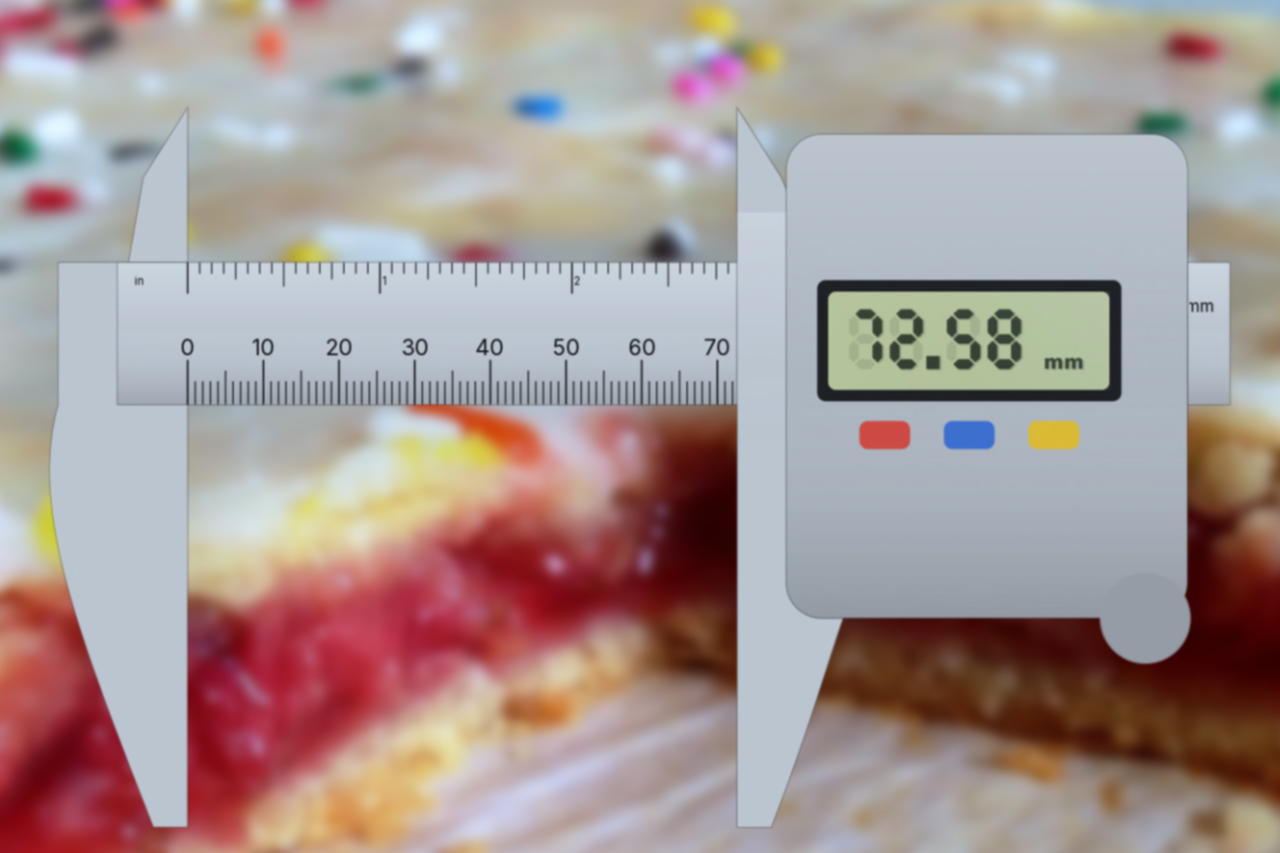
72.58 mm
